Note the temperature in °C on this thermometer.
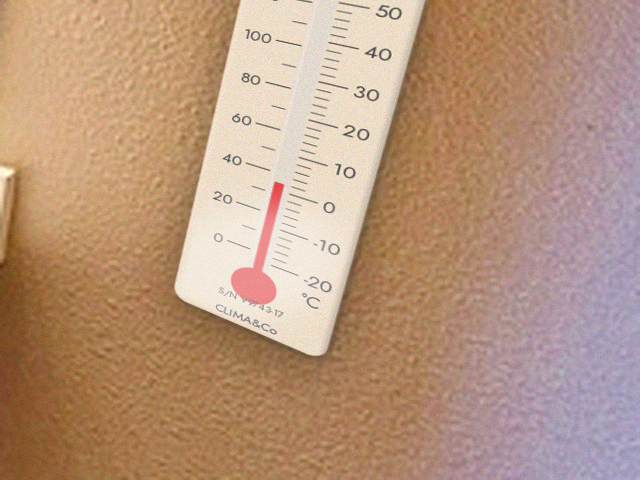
2 °C
